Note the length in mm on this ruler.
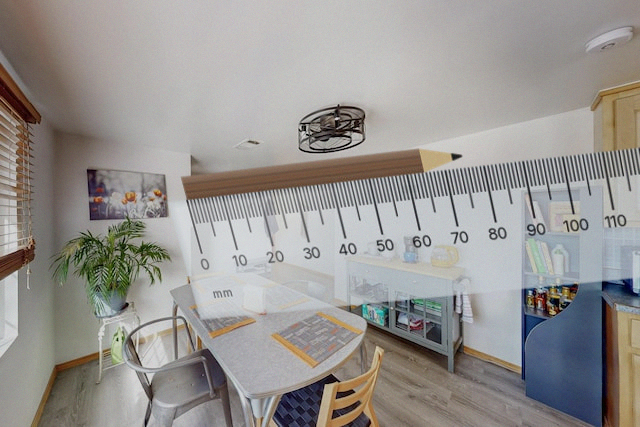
75 mm
